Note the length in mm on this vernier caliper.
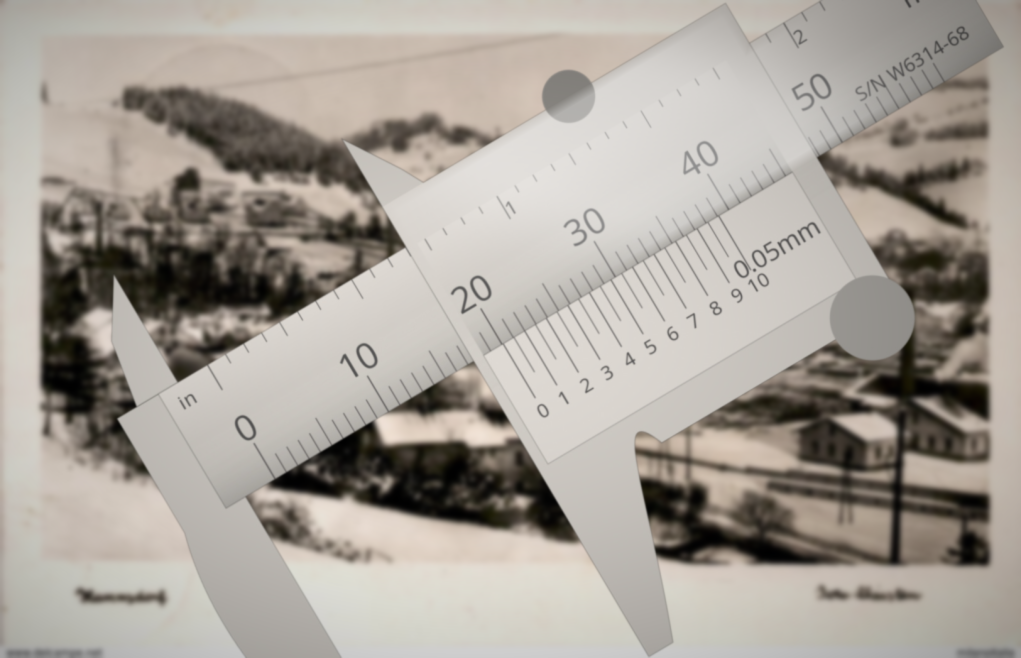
20.1 mm
